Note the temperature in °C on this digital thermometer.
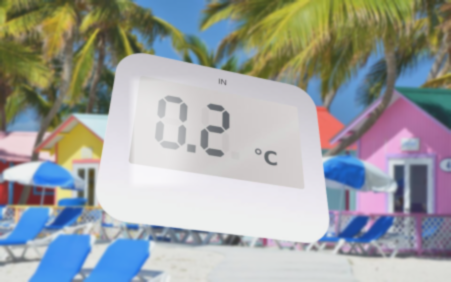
0.2 °C
